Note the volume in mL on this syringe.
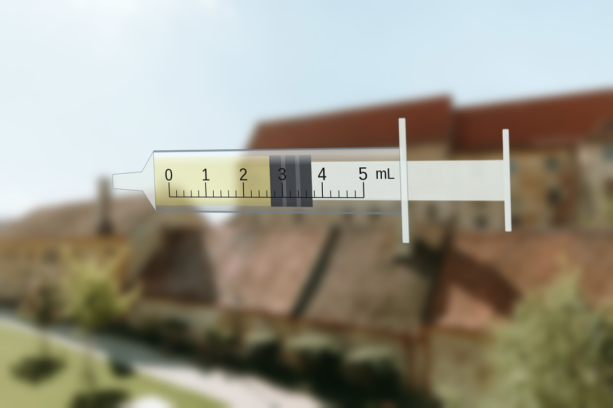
2.7 mL
